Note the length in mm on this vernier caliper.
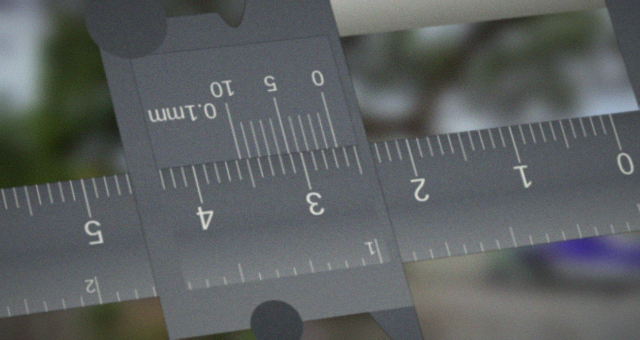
26.6 mm
